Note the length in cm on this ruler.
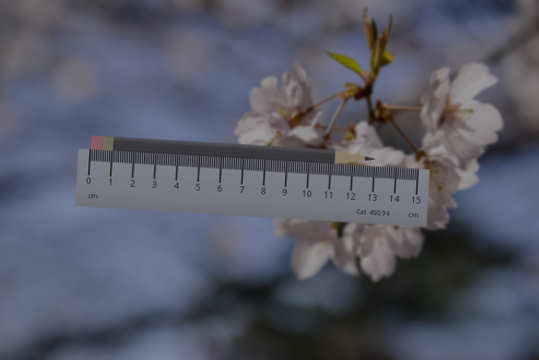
13 cm
